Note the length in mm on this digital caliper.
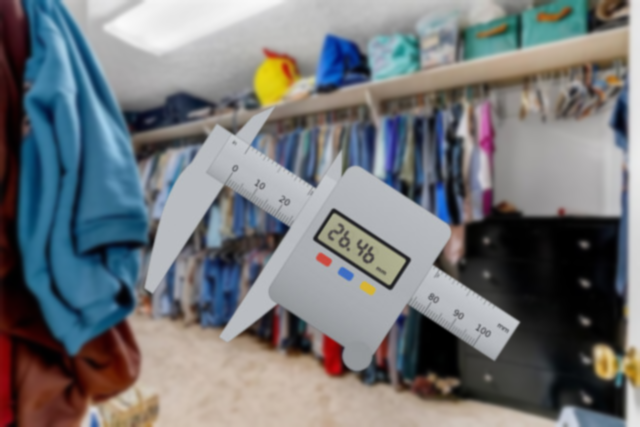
26.46 mm
